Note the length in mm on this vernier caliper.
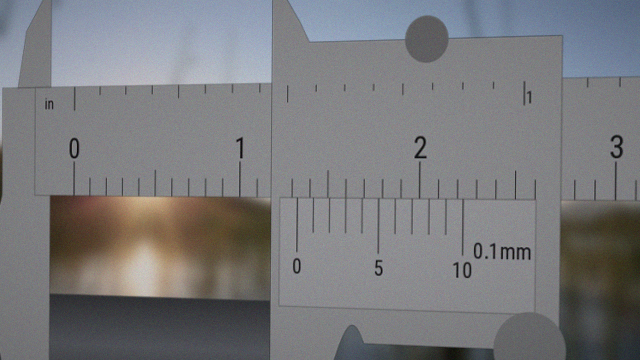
13.3 mm
